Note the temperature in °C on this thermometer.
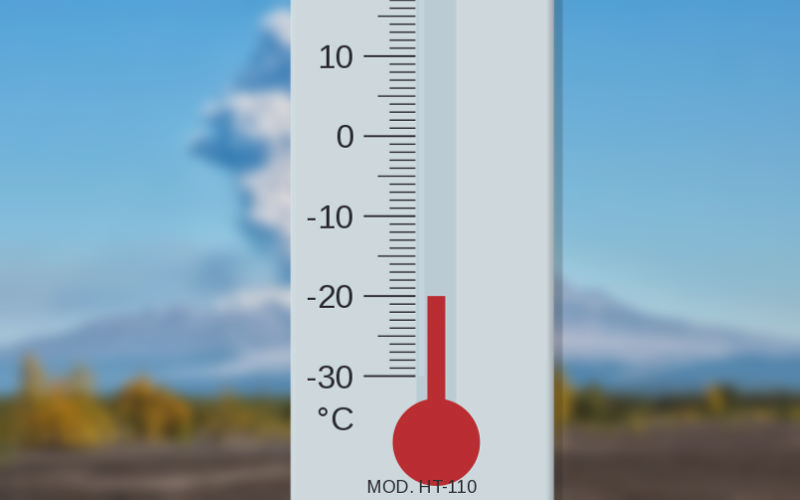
-20 °C
